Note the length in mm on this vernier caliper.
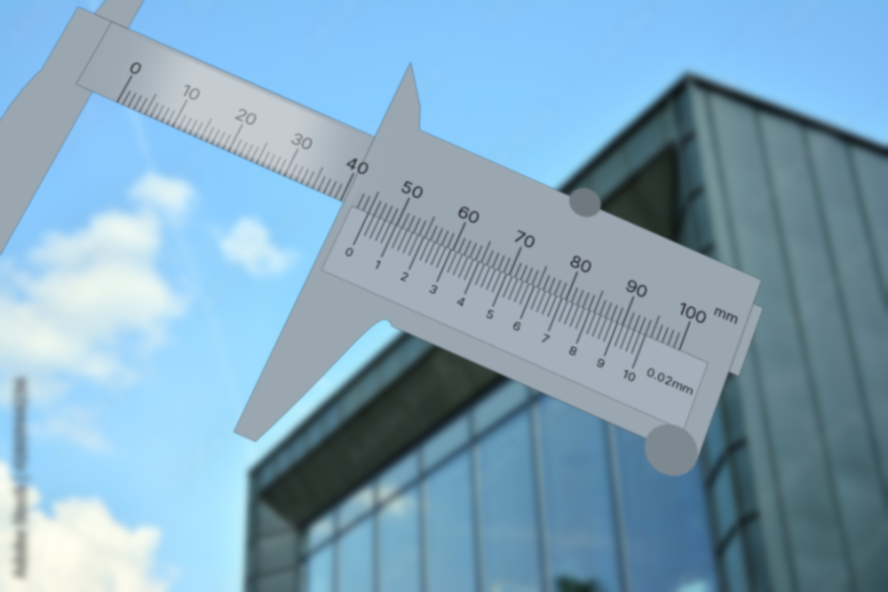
45.0 mm
